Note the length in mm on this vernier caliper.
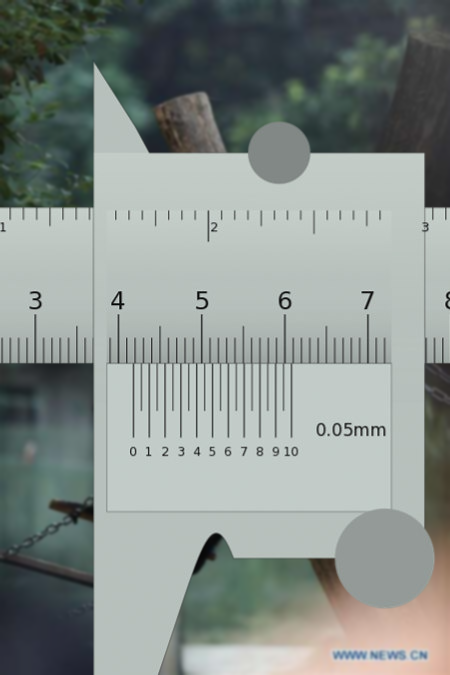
41.8 mm
